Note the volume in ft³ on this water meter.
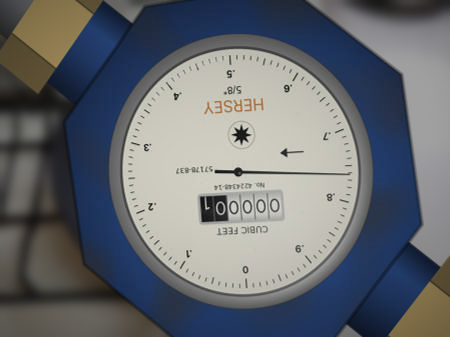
0.76 ft³
